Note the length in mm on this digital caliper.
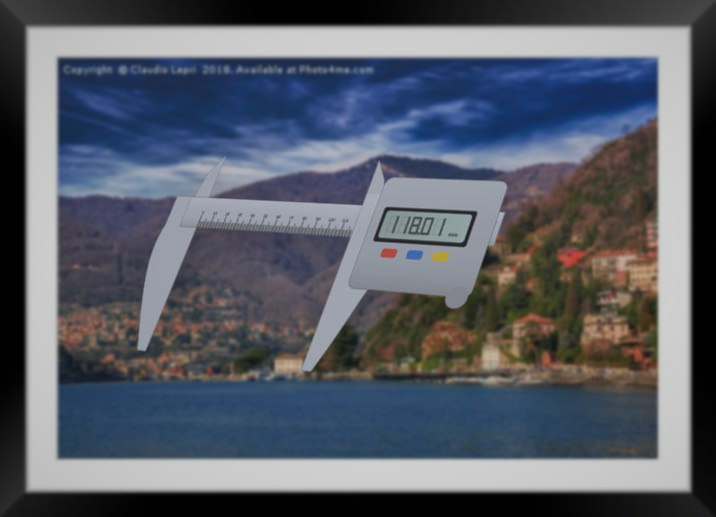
118.01 mm
